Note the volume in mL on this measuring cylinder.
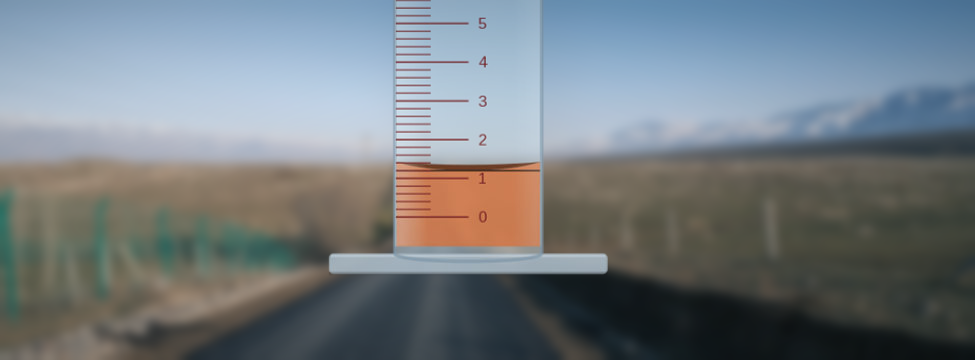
1.2 mL
